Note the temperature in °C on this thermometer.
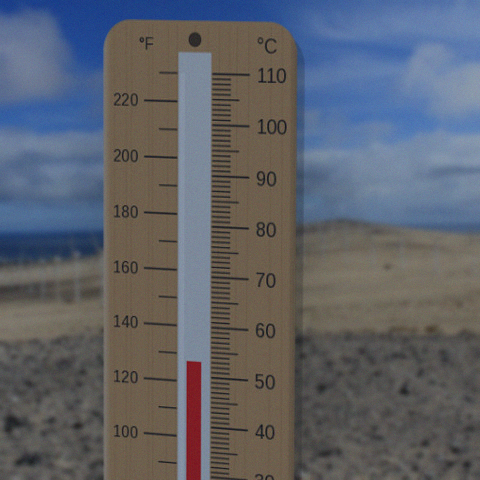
53 °C
